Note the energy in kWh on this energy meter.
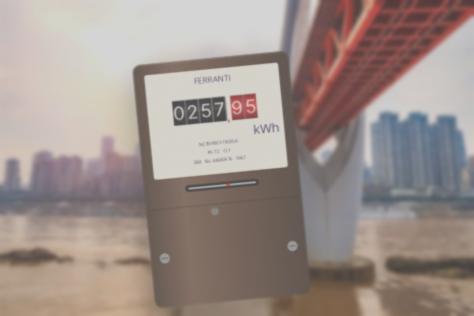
257.95 kWh
